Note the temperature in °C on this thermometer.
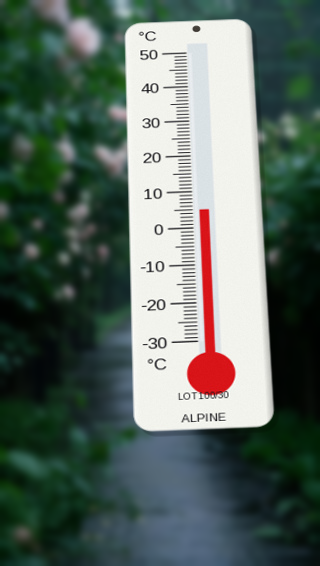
5 °C
